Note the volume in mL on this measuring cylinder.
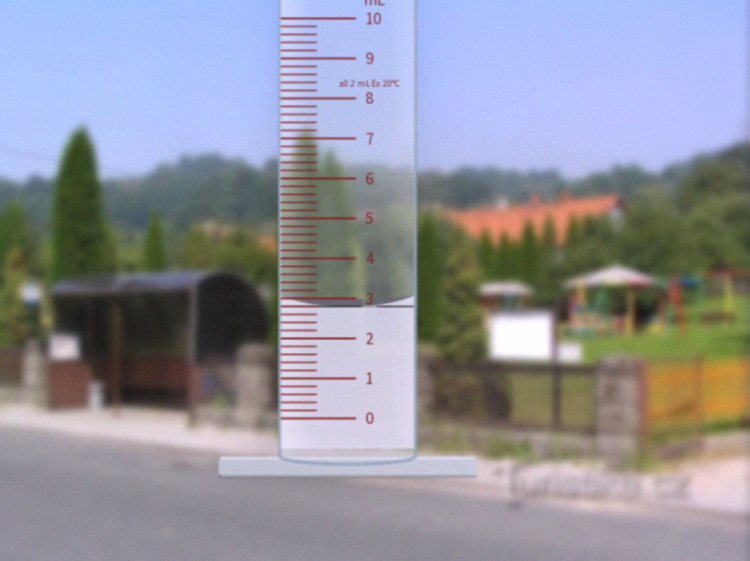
2.8 mL
